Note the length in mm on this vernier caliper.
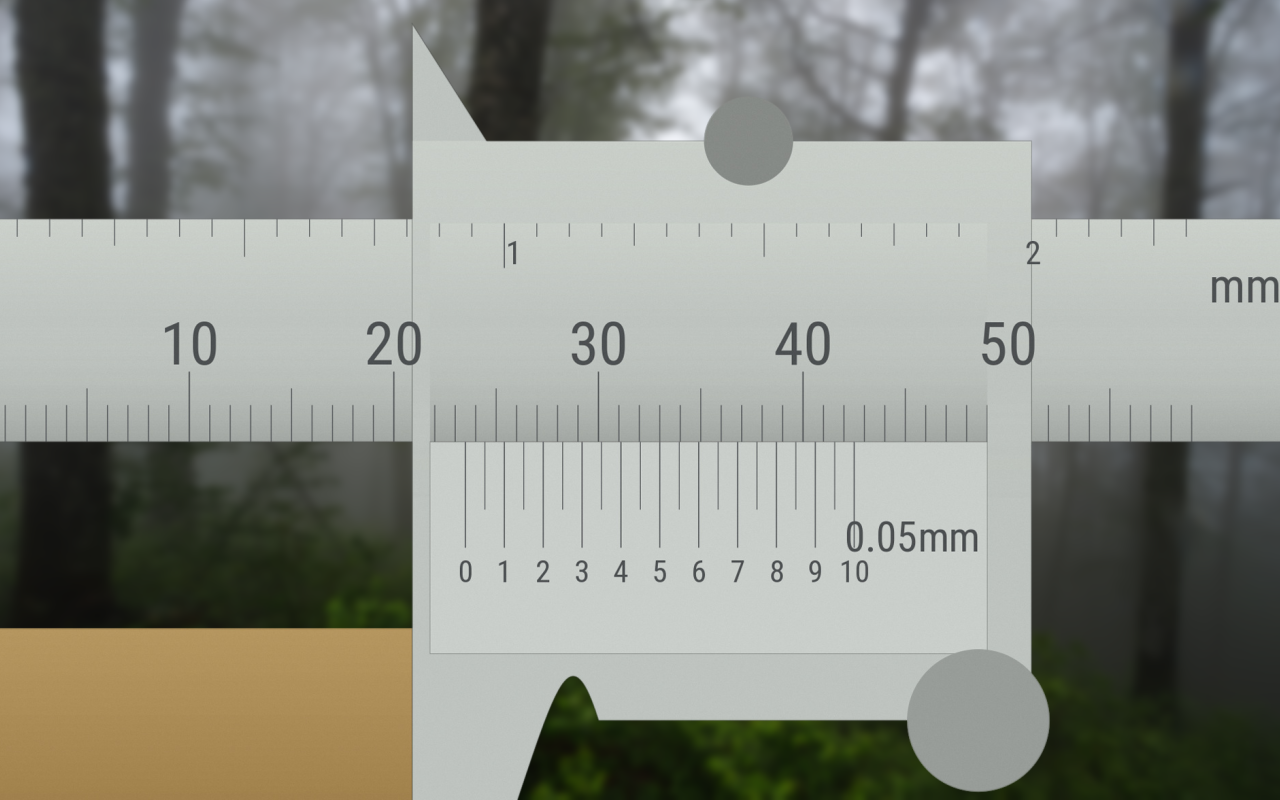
23.5 mm
